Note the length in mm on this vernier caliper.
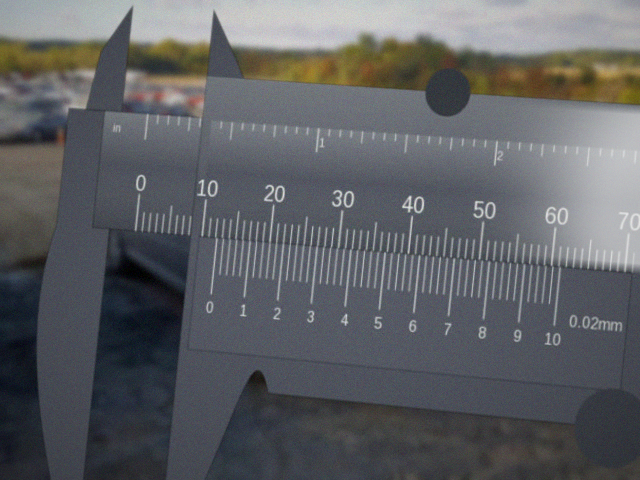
12.2 mm
